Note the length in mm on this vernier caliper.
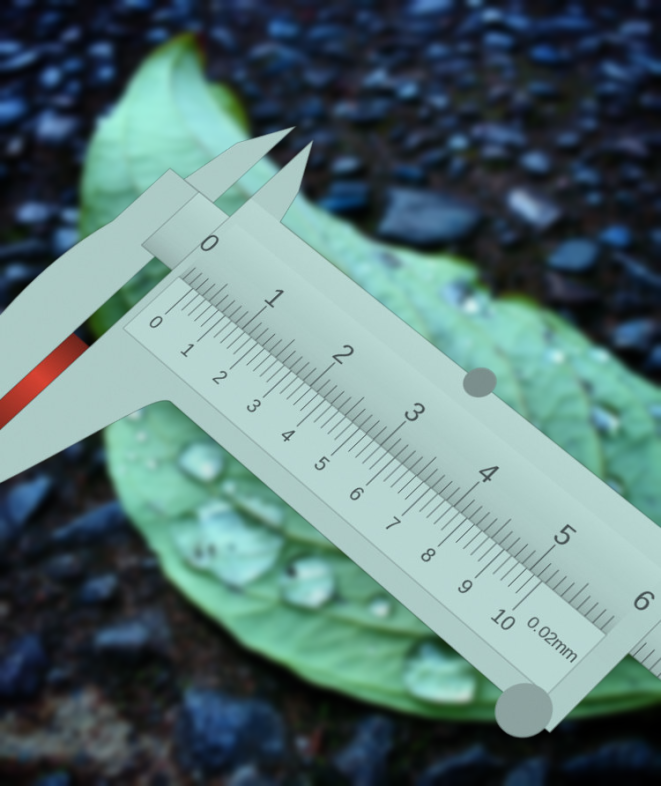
2.6 mm
